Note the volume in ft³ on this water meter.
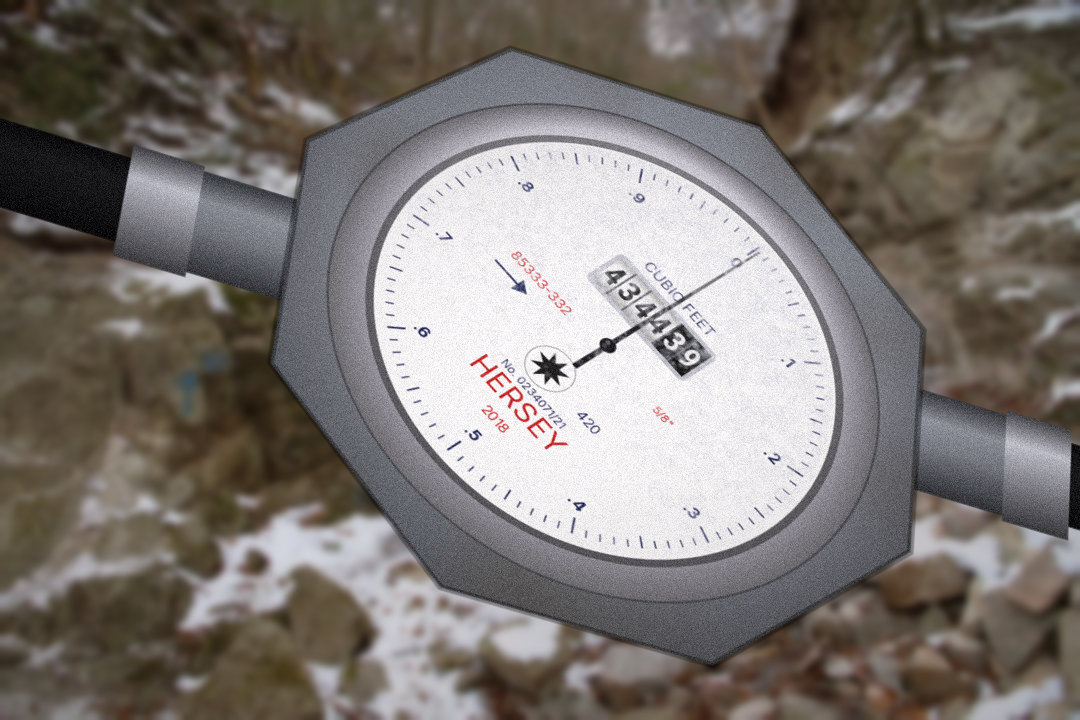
434439.00 ft³
